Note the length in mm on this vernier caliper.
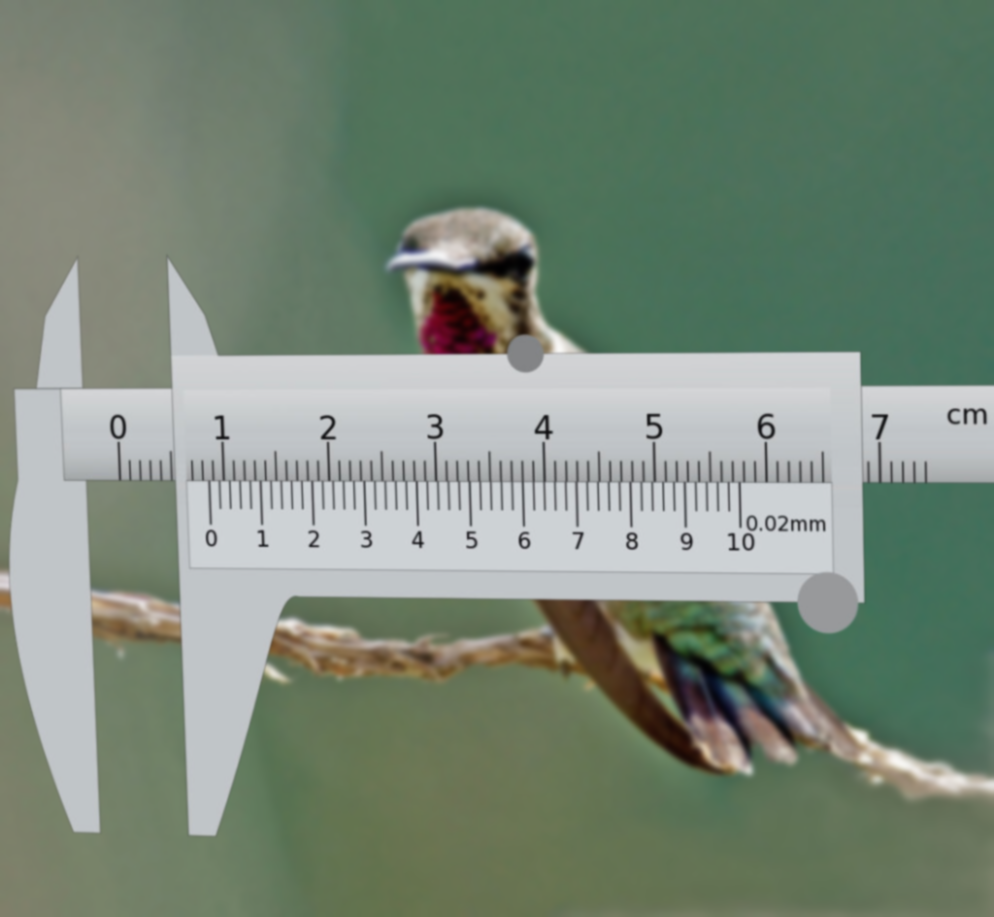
8.6 mm
